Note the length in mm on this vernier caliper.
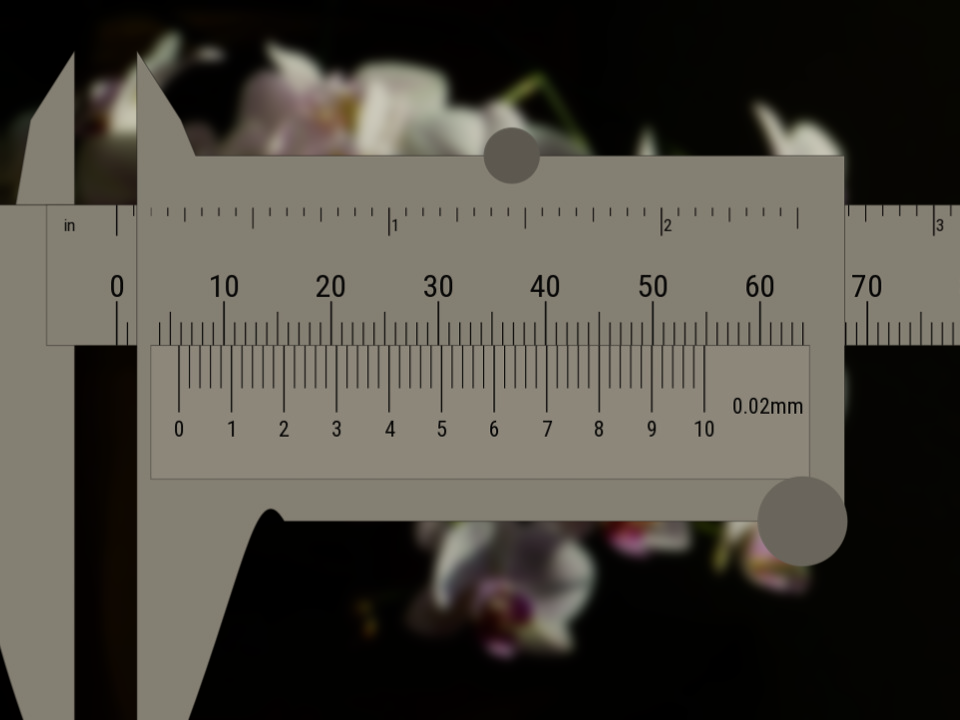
5.8 mm
